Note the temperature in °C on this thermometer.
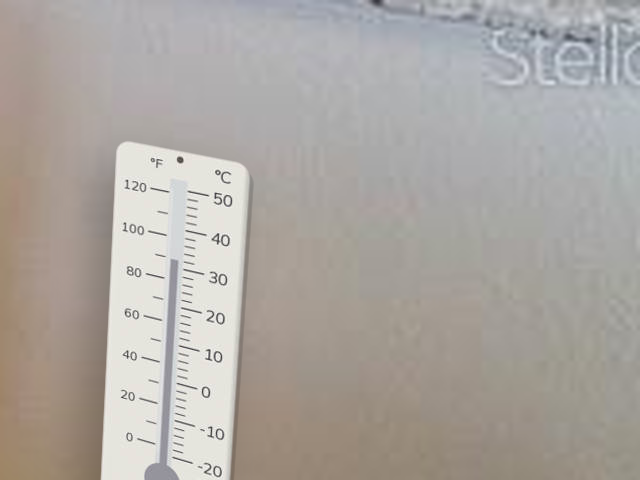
32 °C
